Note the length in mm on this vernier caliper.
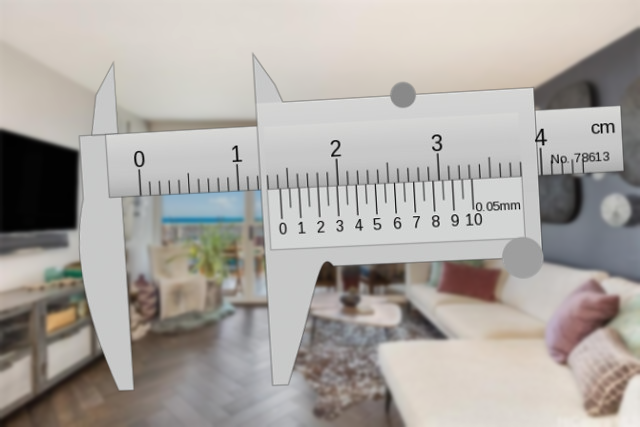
14.2 mm
